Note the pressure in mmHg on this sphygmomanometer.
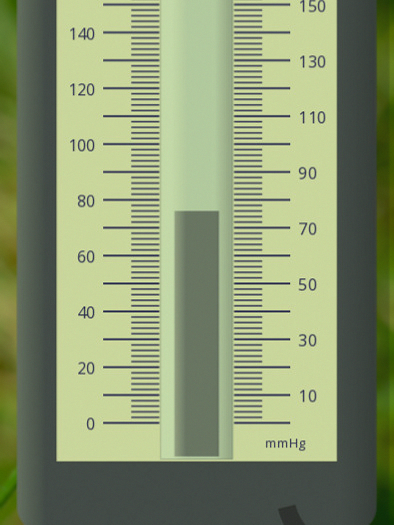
76 mmHg
